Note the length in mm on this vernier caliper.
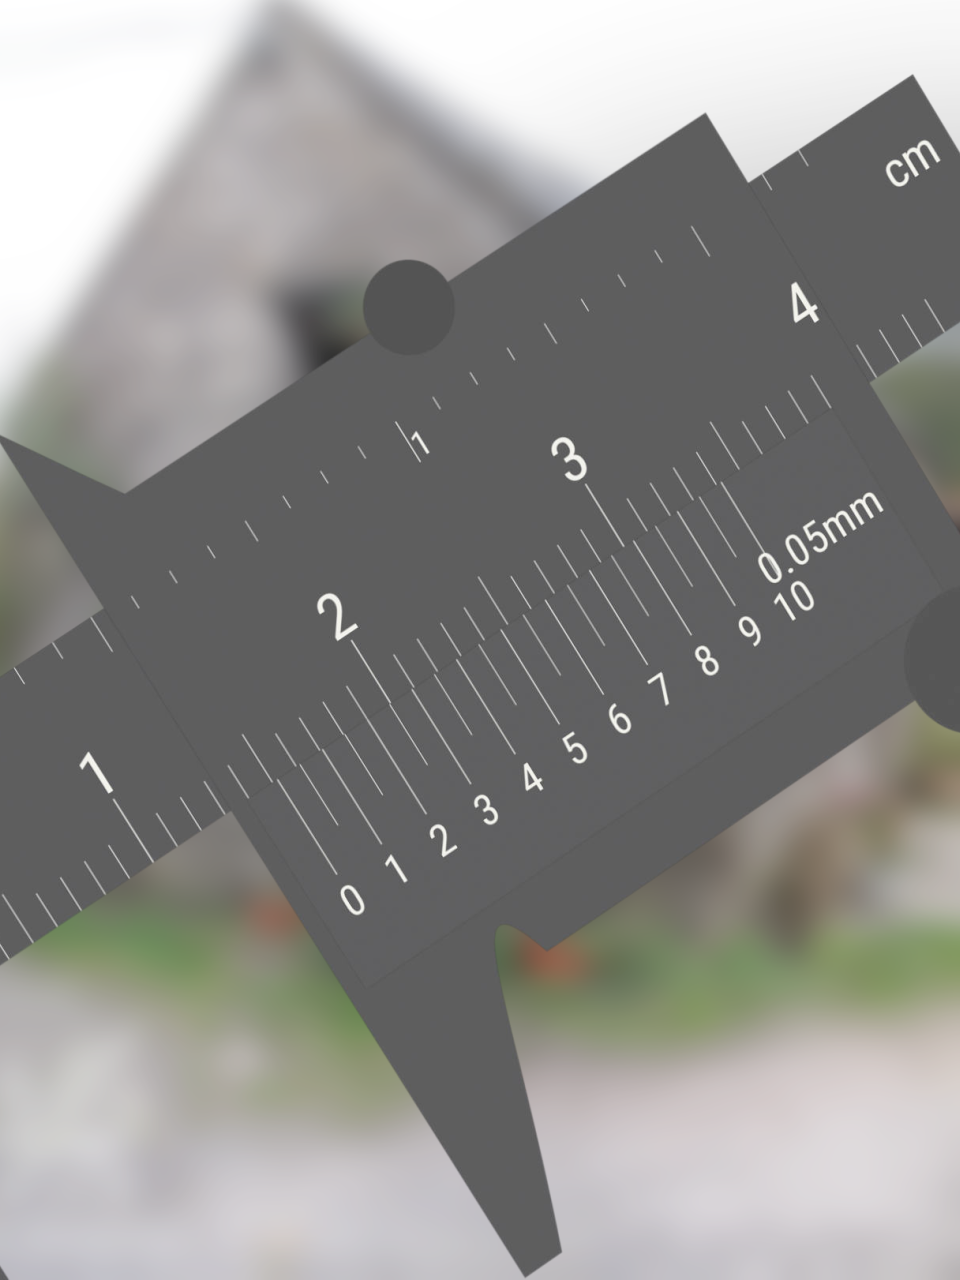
15.20 mm
